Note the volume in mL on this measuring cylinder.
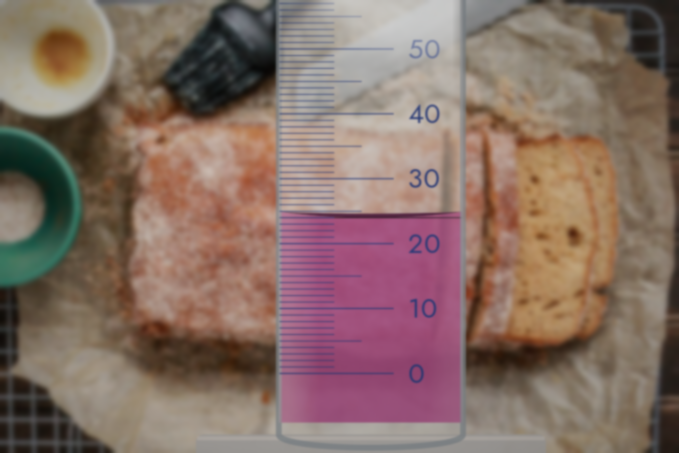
24 mL
